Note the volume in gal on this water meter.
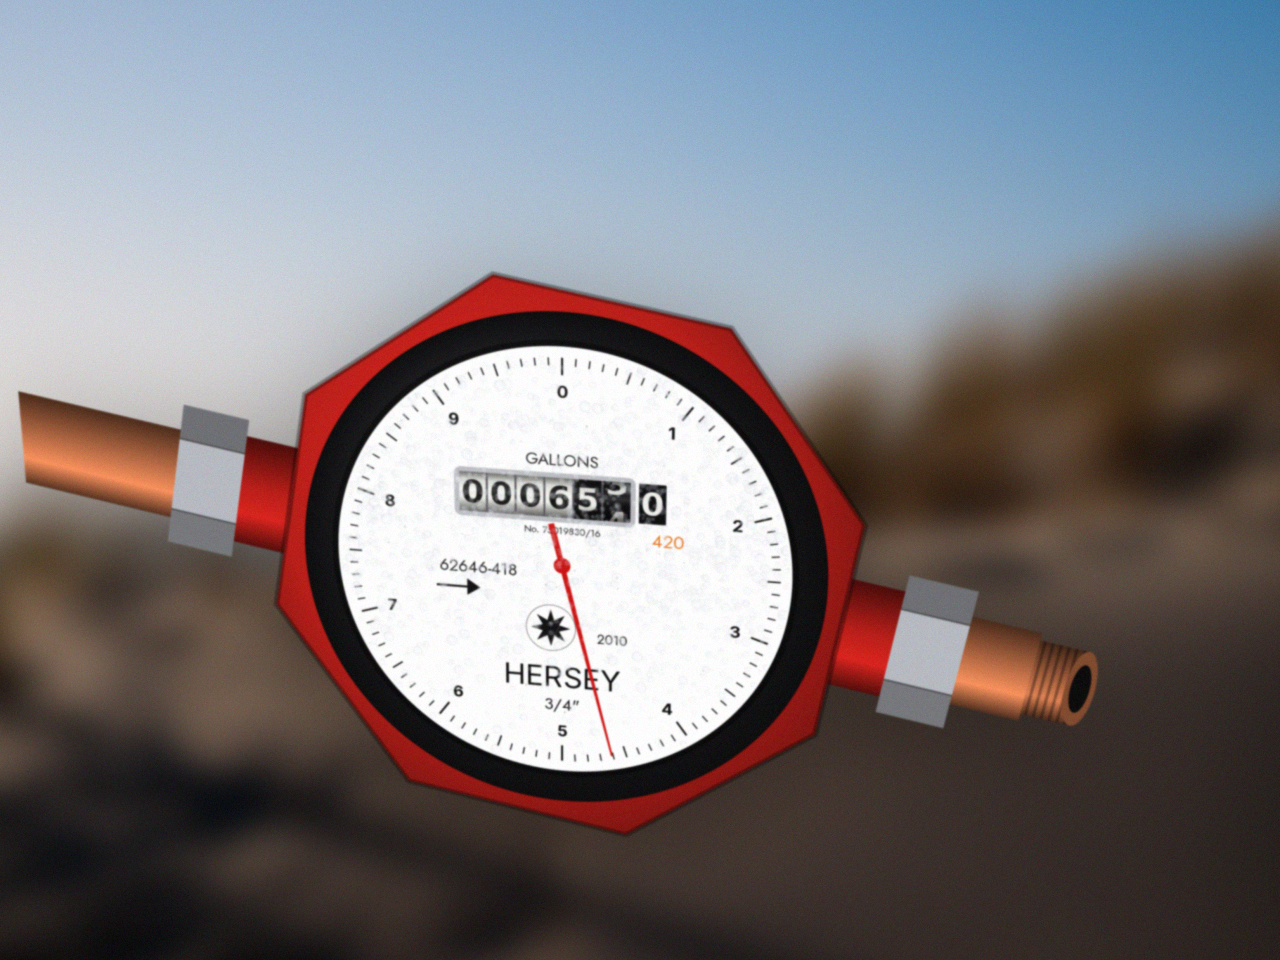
6534.6 gal
